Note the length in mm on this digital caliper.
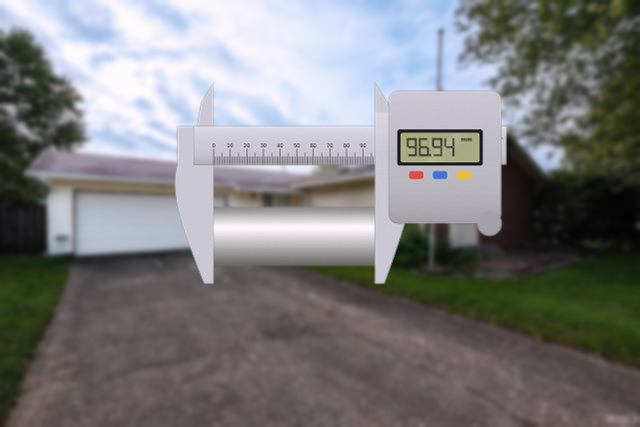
96.94 mm
